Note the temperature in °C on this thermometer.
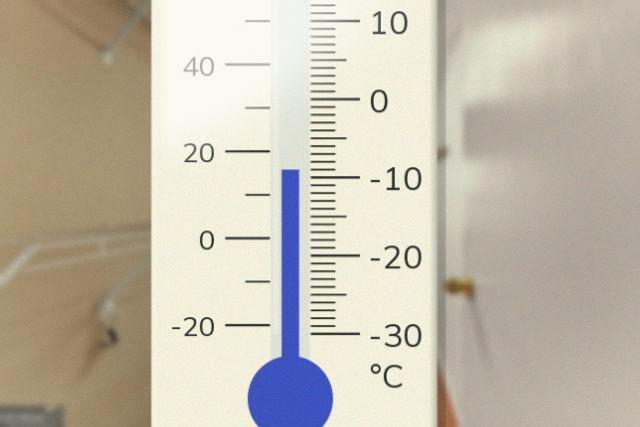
-9 °C
